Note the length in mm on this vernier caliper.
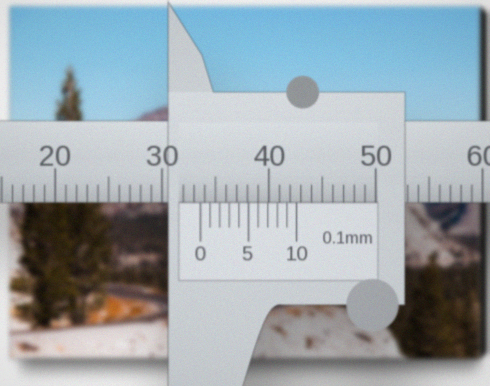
33.6 mm
